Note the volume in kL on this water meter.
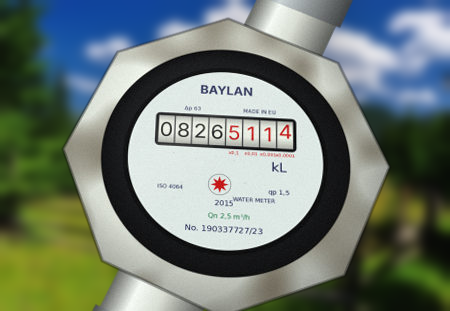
826.5114 kL
